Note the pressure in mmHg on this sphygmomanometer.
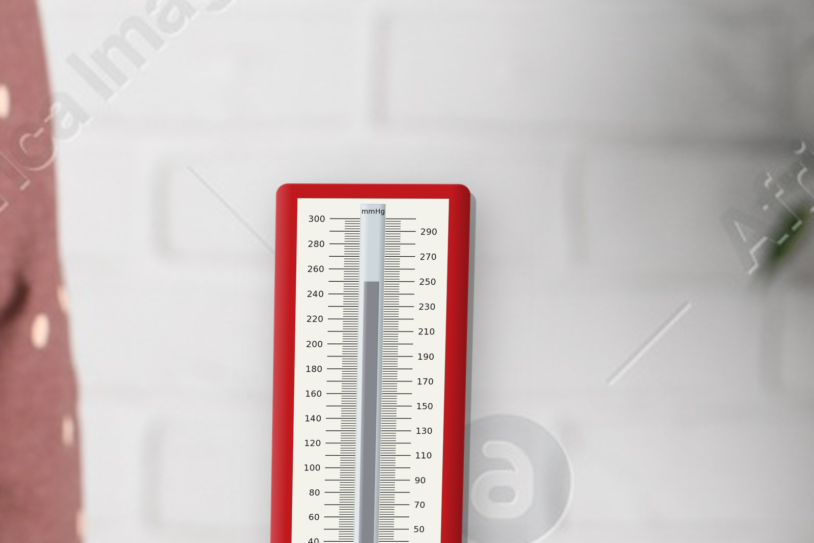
250 mmHg
